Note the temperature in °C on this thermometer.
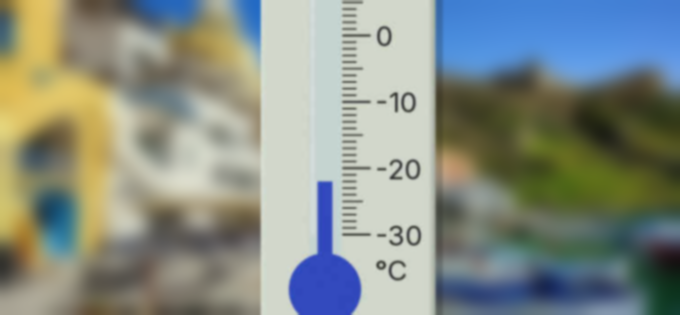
-22 °C
